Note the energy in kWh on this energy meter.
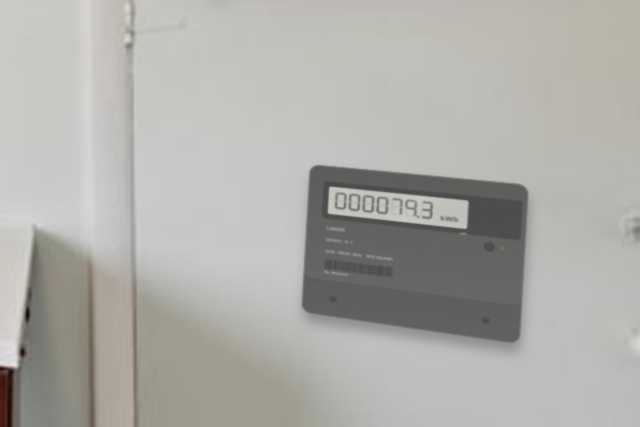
79.3 kWh
